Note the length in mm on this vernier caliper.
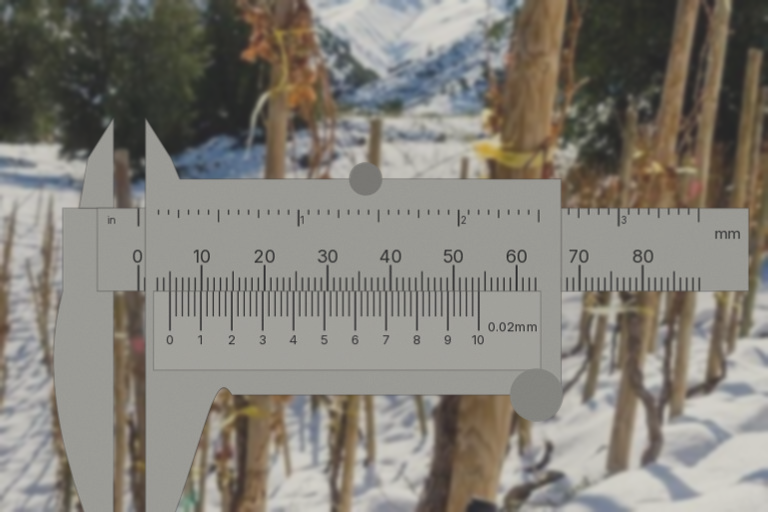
5.0 mm
